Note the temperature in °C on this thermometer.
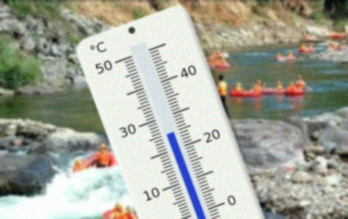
25 °C
